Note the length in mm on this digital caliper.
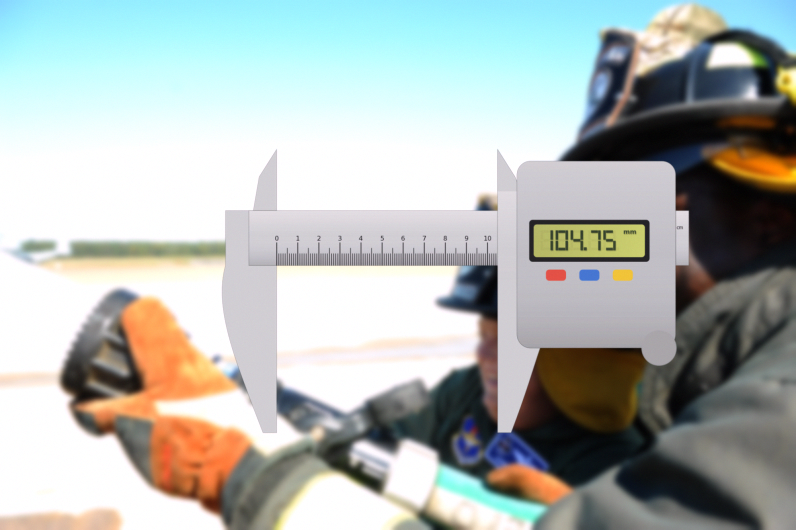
104.75 mm
